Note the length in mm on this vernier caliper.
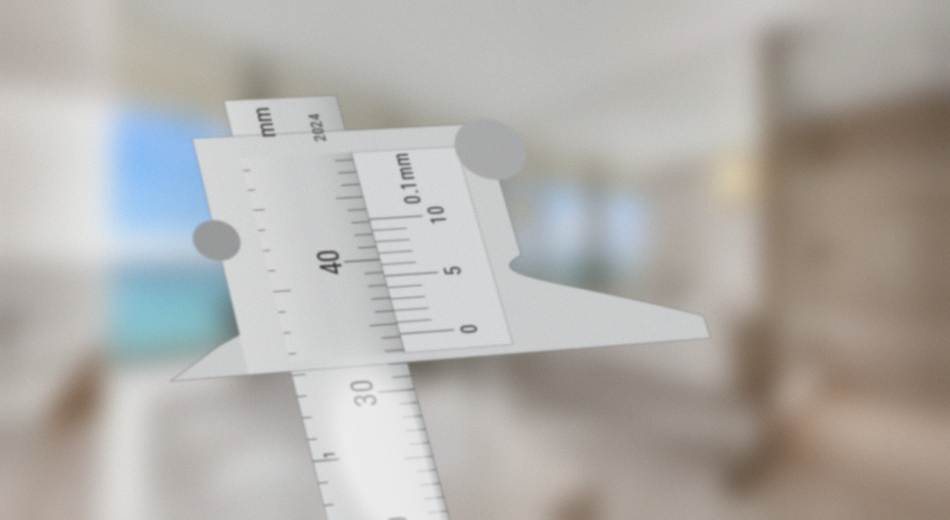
34.2 mm
